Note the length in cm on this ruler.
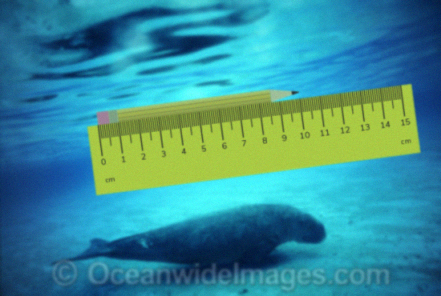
10 cm
